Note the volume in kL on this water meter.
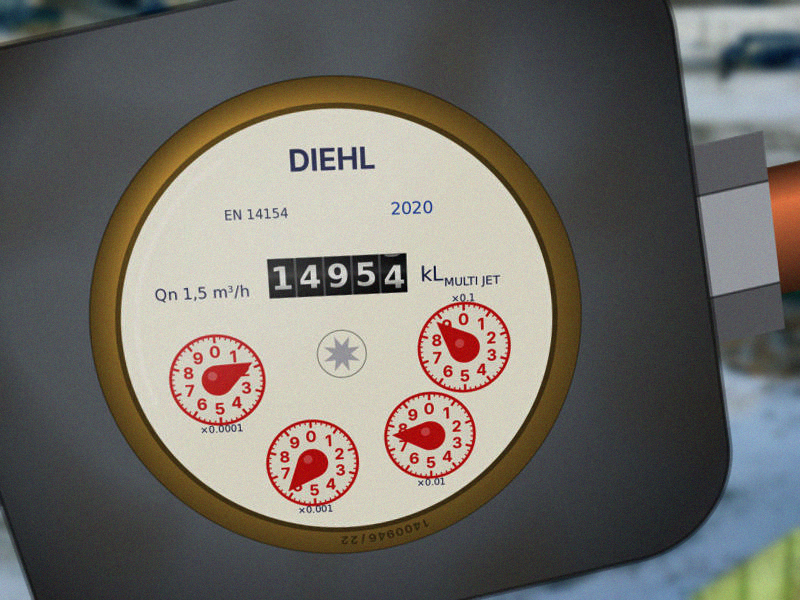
14953.8761 kL
